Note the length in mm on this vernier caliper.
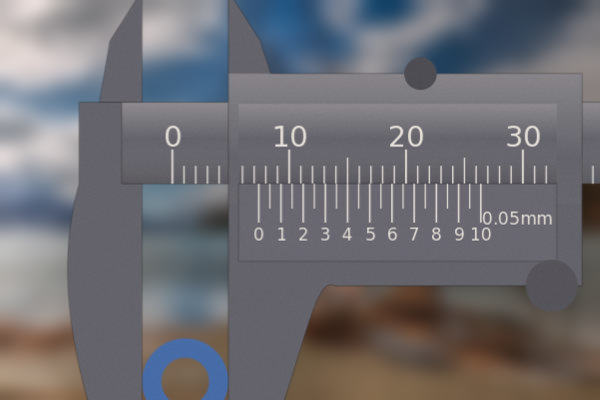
7.4 mm
